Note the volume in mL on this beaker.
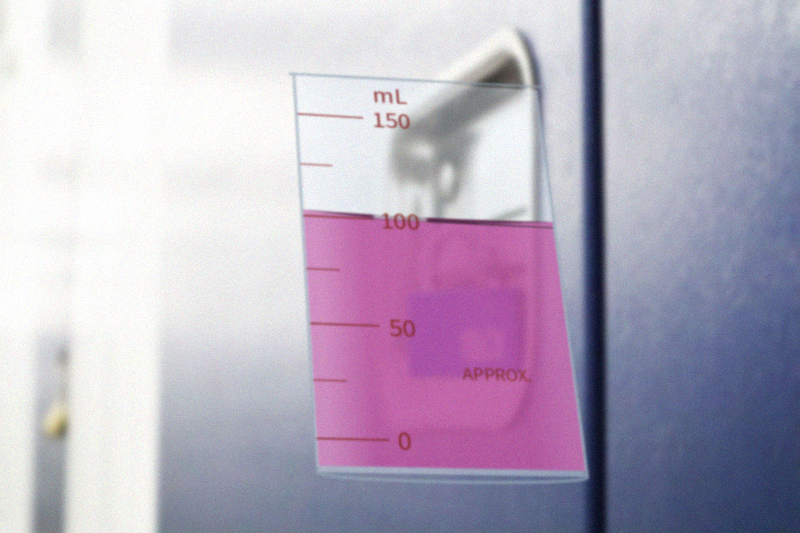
100 mL
